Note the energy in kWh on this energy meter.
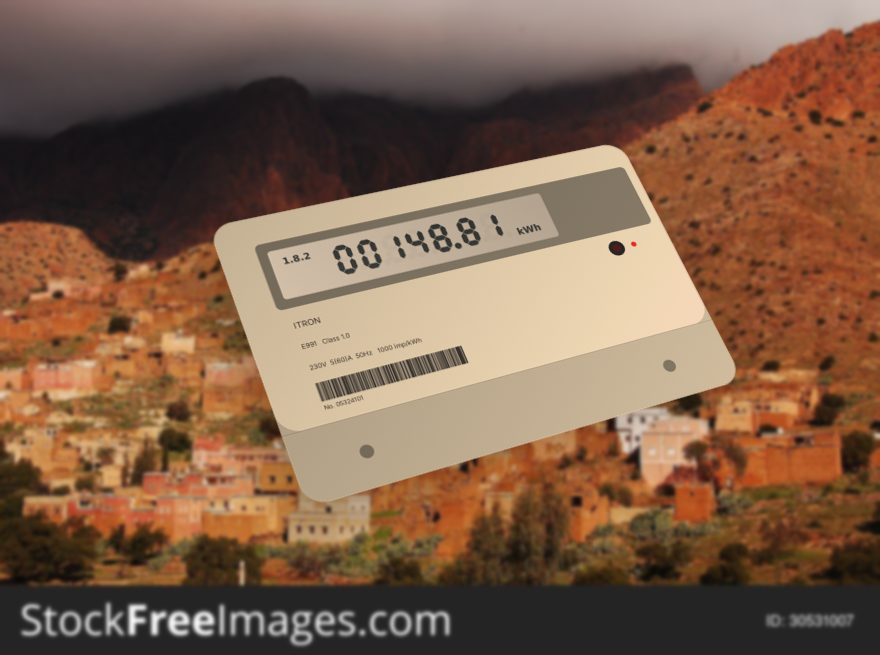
148.81 kWh
